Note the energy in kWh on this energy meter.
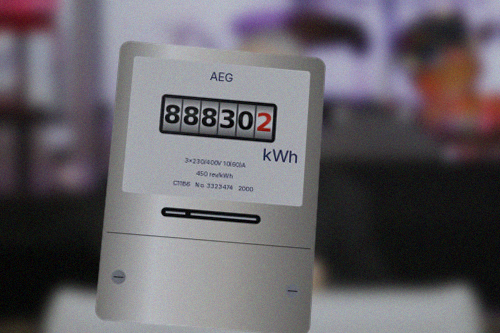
88830.2 kWh
